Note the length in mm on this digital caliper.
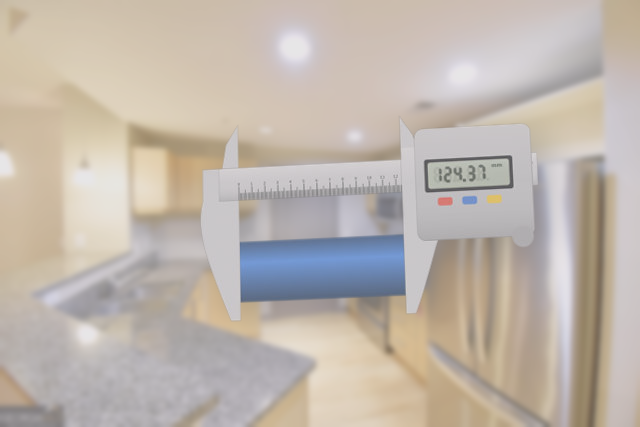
124.37 mm
